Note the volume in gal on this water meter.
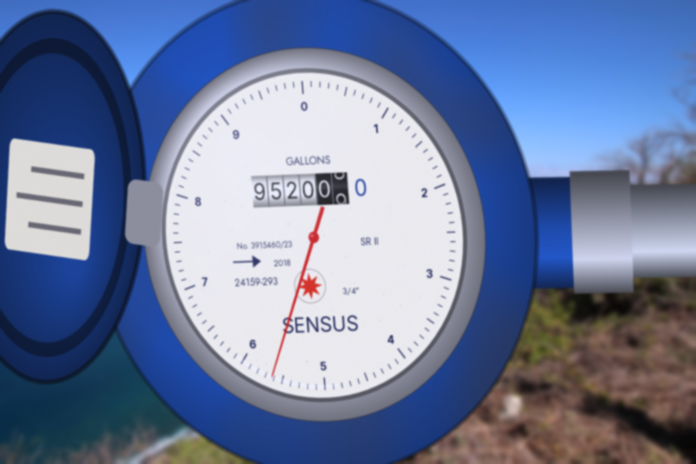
9520085.6 gal
